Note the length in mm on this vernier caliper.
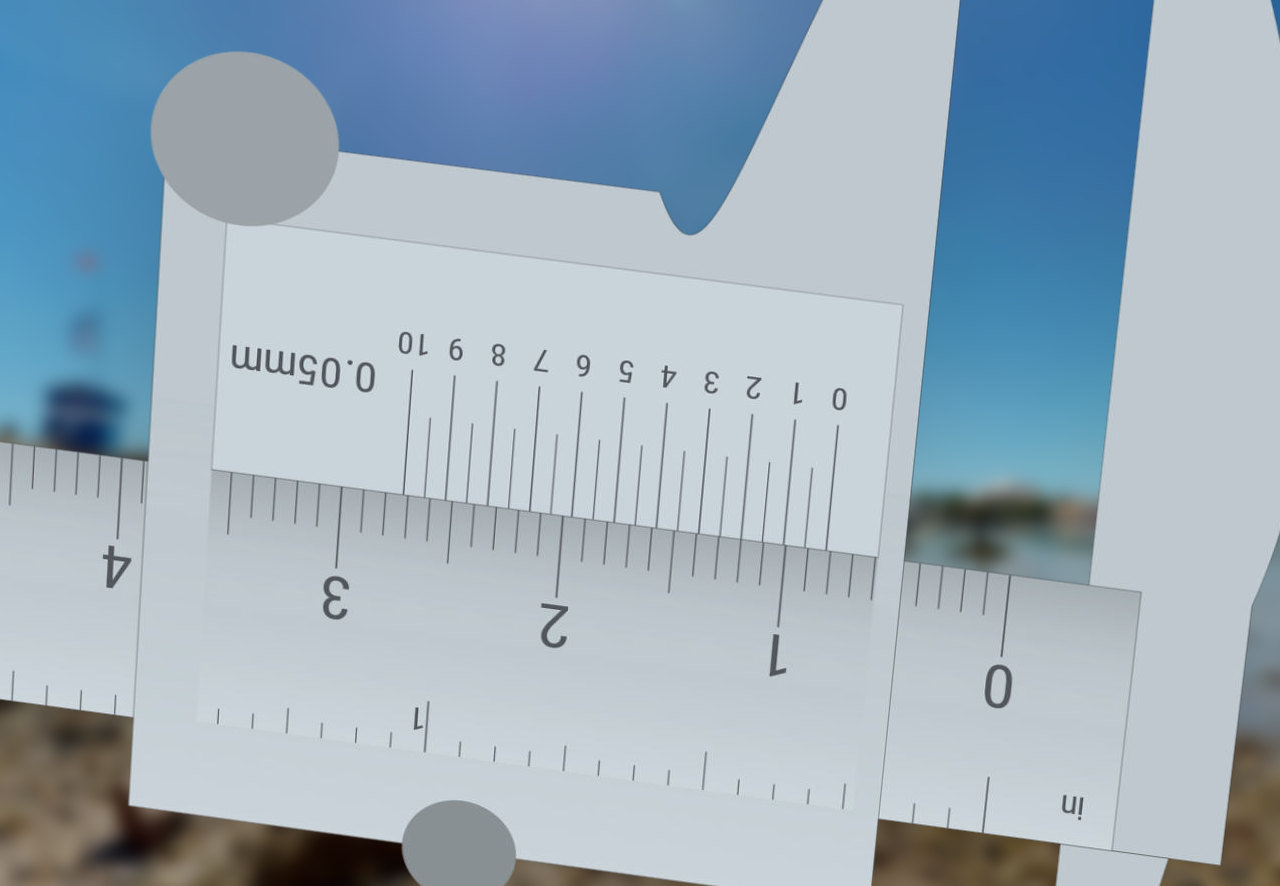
8.2 mm
